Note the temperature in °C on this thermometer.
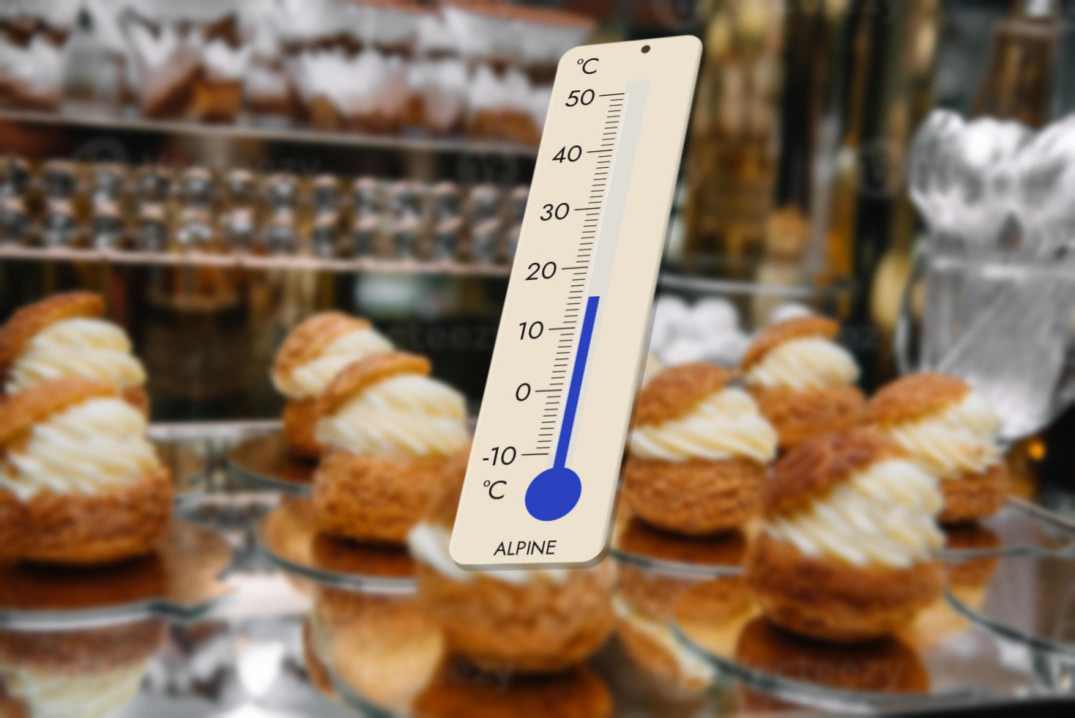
15 °C
